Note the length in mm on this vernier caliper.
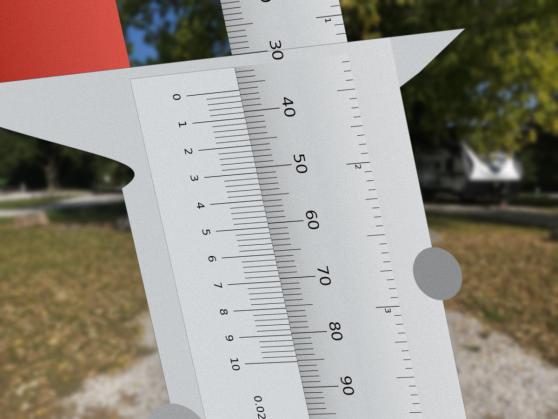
36.2 mm
